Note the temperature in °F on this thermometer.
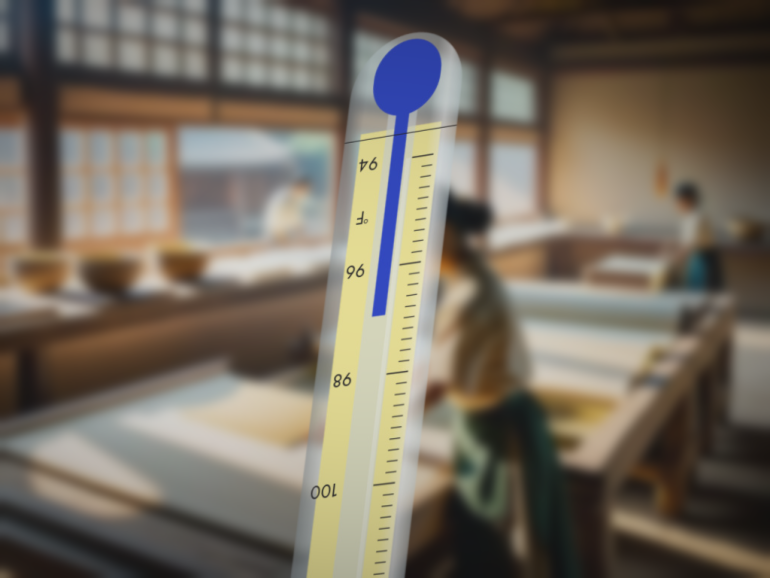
96.9 °F
